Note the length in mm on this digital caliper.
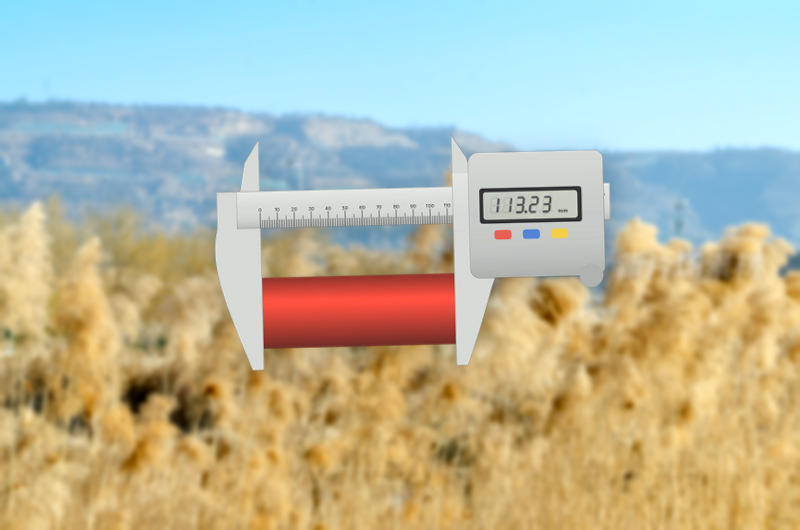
113.23 mm
